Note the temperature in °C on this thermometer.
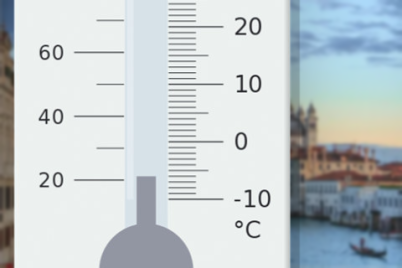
-6 °C
